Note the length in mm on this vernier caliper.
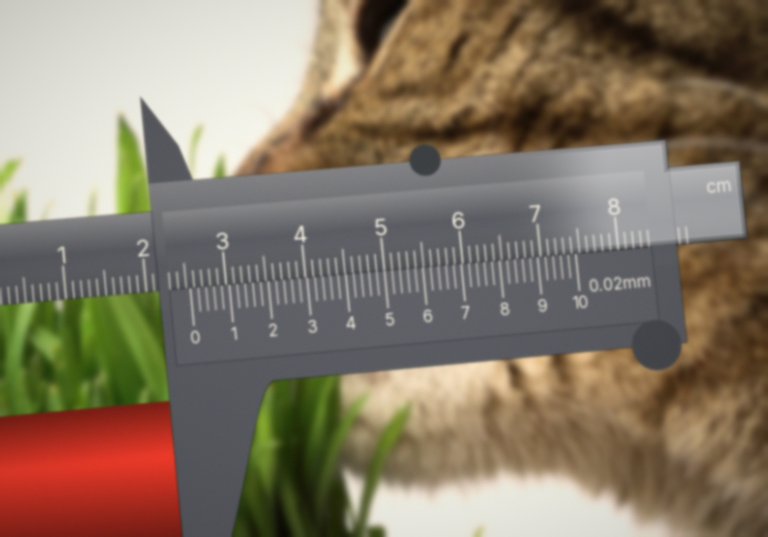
25.5 mm
